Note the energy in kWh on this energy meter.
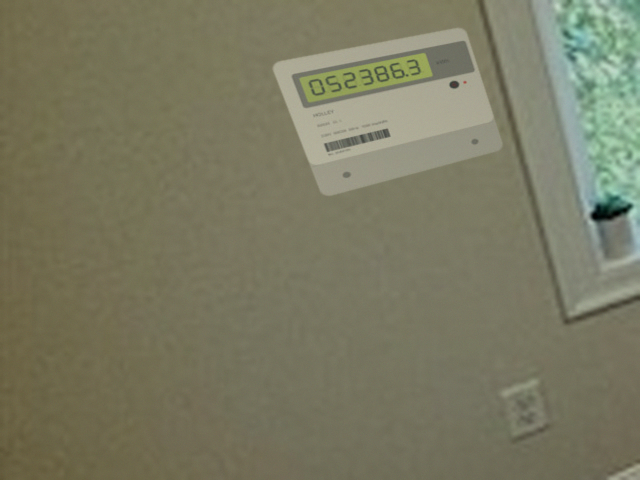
52386.3 kWh
